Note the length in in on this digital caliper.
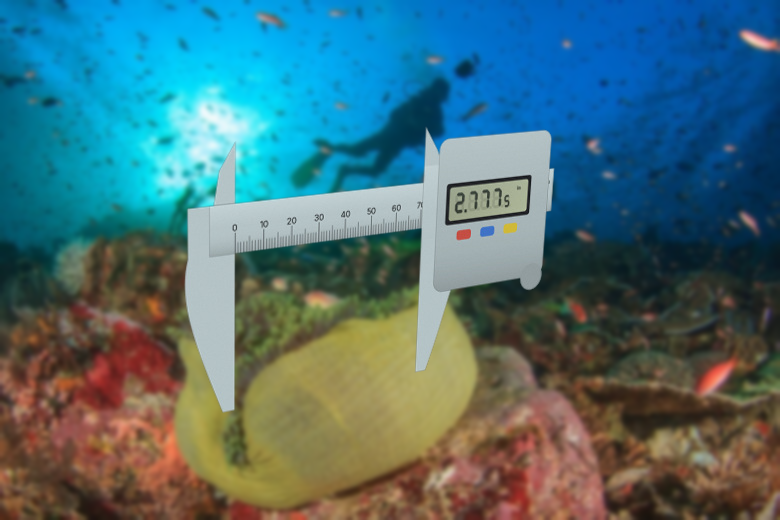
2.7775 in
